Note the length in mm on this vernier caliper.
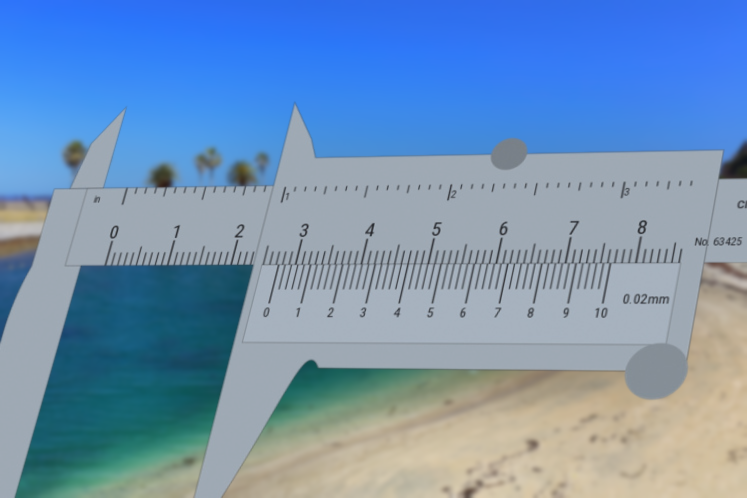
27.4 mm
